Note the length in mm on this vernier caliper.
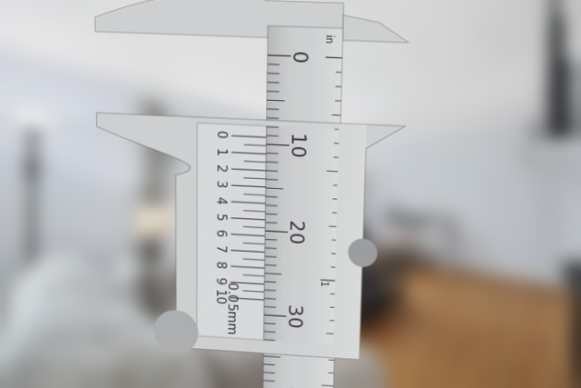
9.2 mm
